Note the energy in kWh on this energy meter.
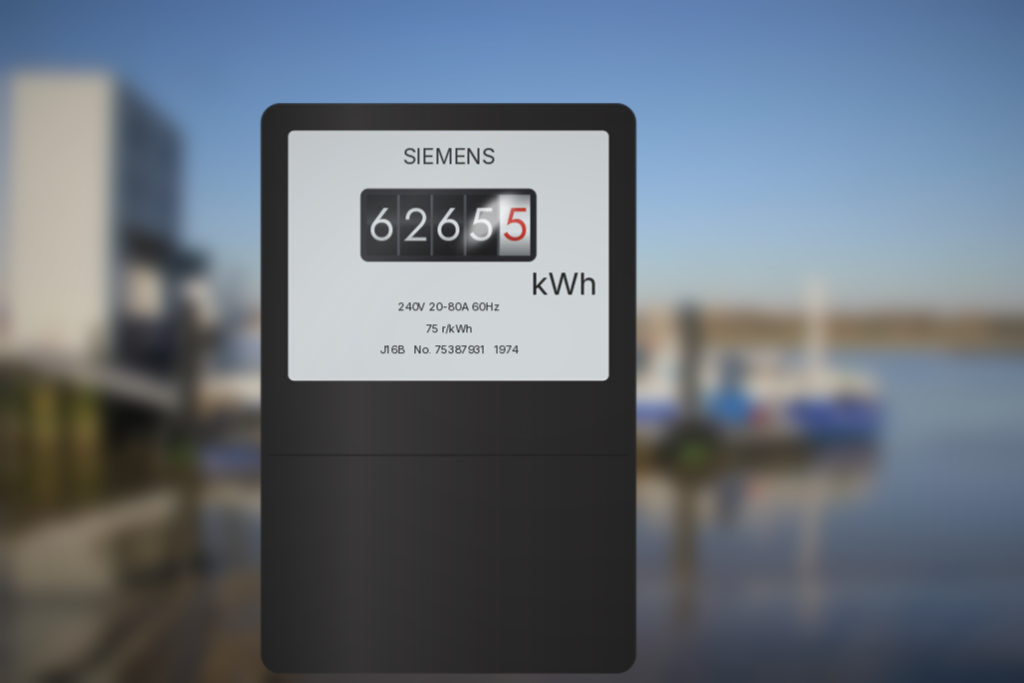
6265.5 kWh
